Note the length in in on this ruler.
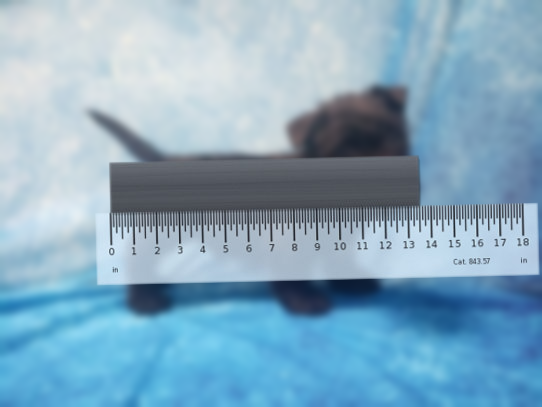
13.5 in
